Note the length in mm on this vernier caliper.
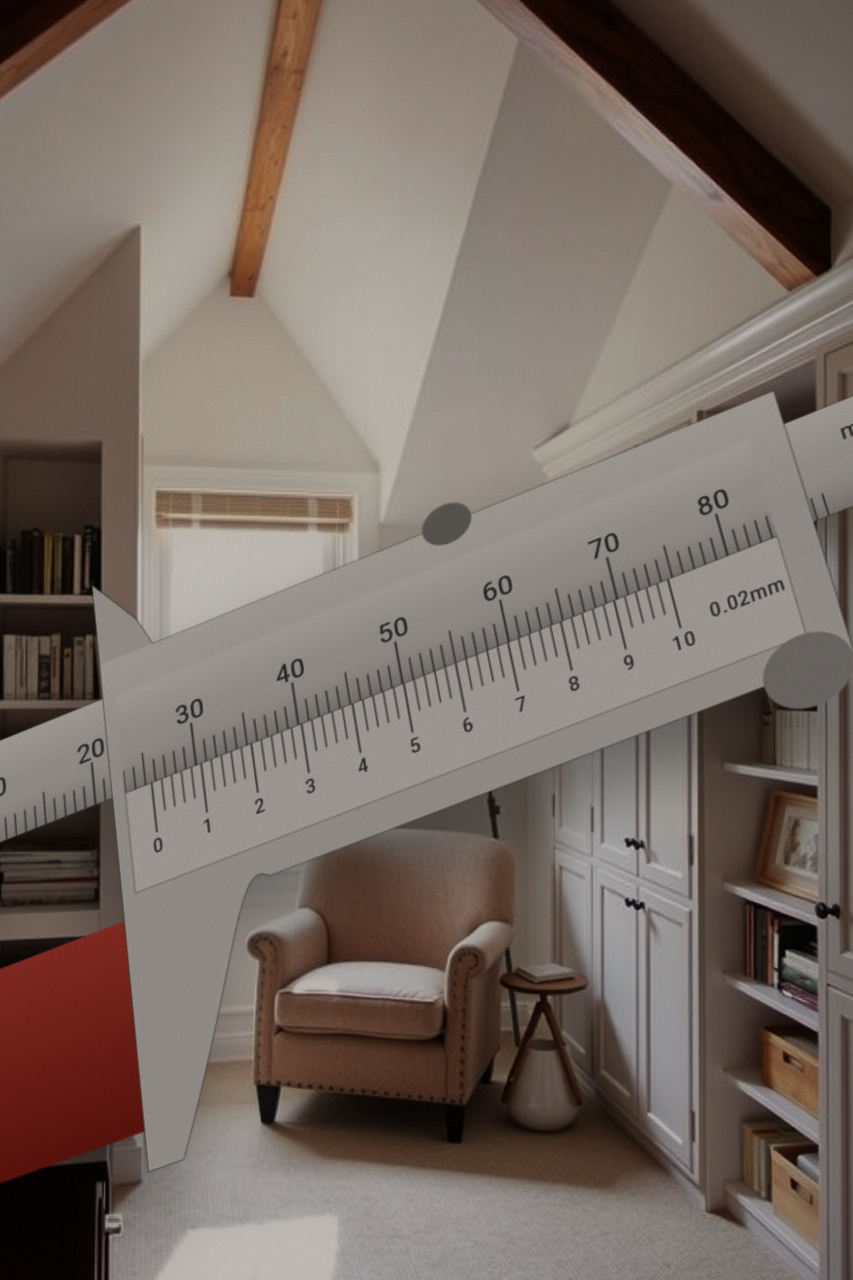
25.6 mm
